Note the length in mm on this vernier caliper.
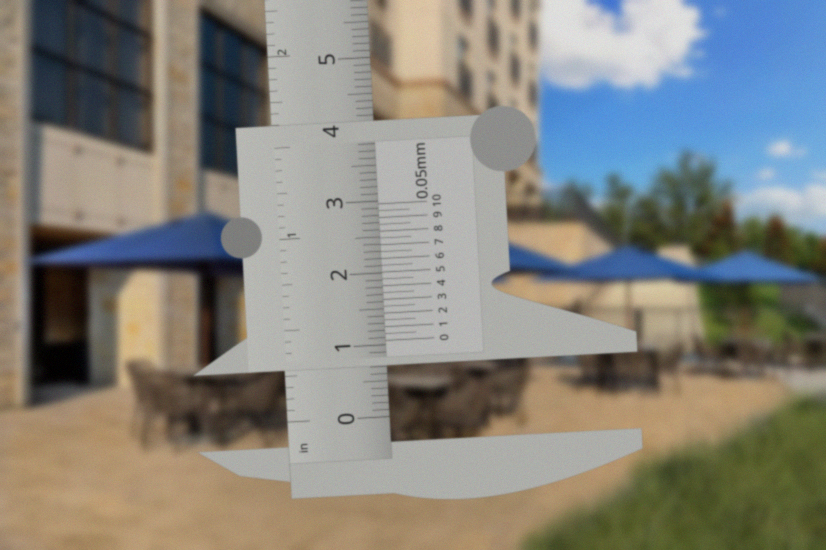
10.6 mm
